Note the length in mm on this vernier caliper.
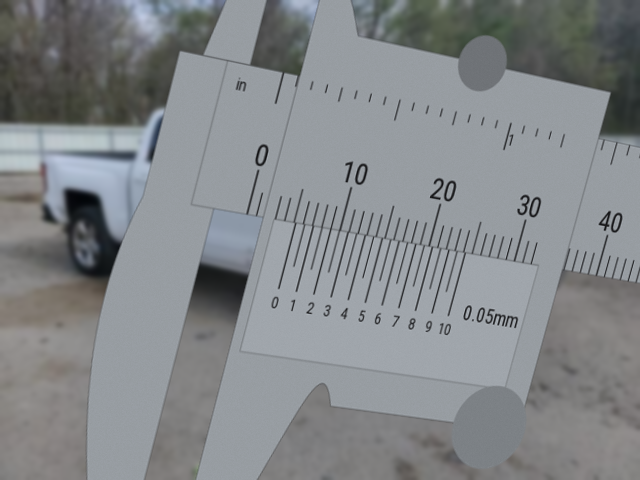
5.2 mm
